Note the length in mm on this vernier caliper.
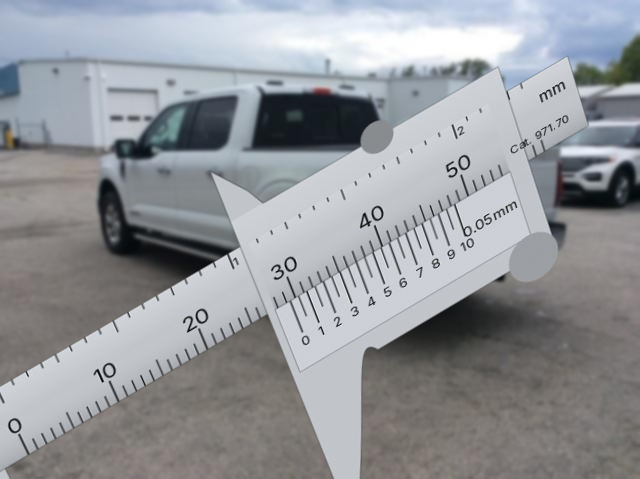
29.4 mm
